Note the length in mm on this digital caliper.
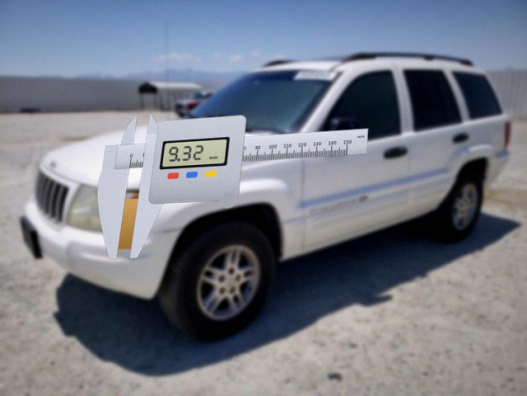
9.32 mm
